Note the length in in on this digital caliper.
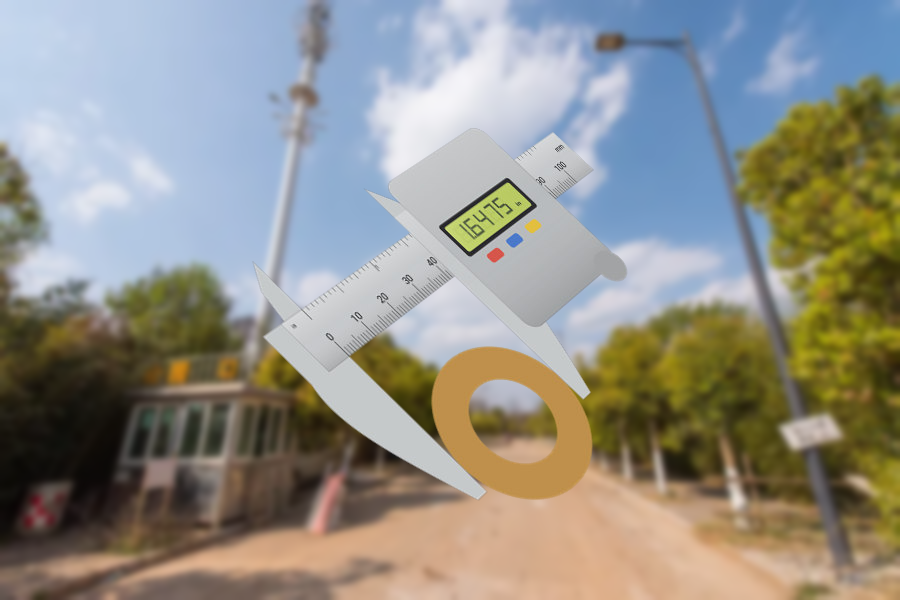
1.6475 in
